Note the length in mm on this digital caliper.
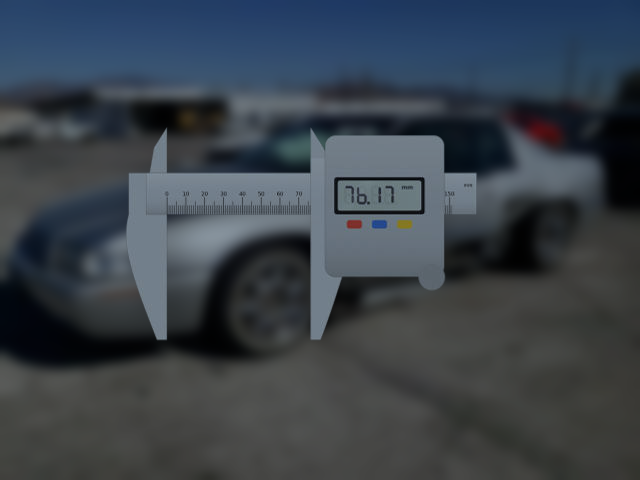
76.17 mm
